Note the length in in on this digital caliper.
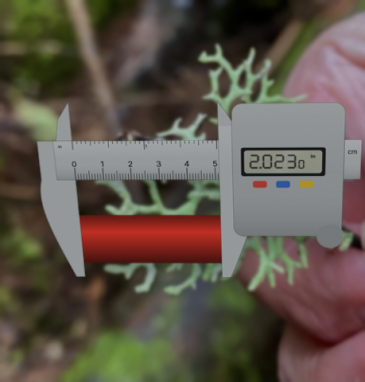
2.0230 in
